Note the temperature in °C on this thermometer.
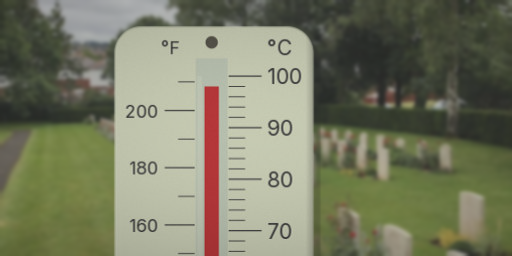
98 °C
